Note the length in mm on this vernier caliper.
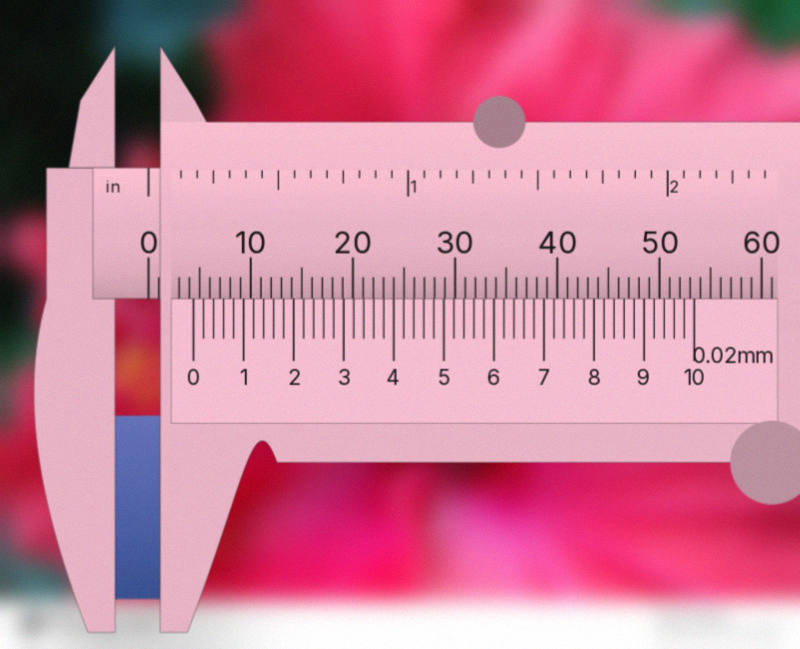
4.4 mm
